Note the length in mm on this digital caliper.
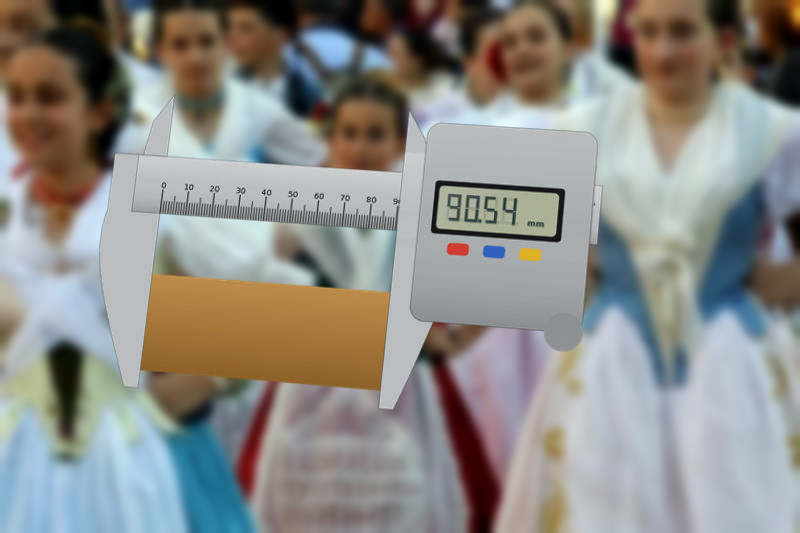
90.54 mm
